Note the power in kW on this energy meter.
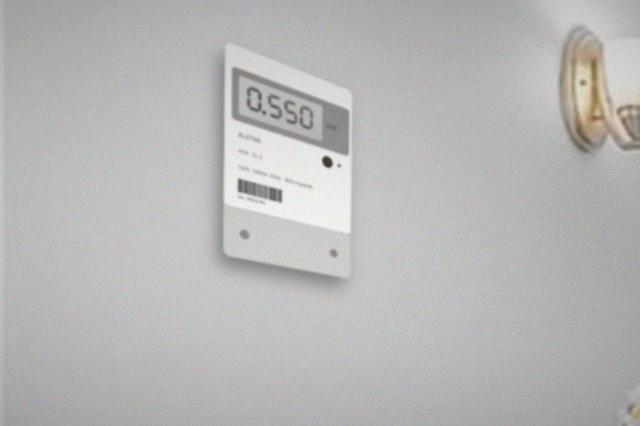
0.550 kW
